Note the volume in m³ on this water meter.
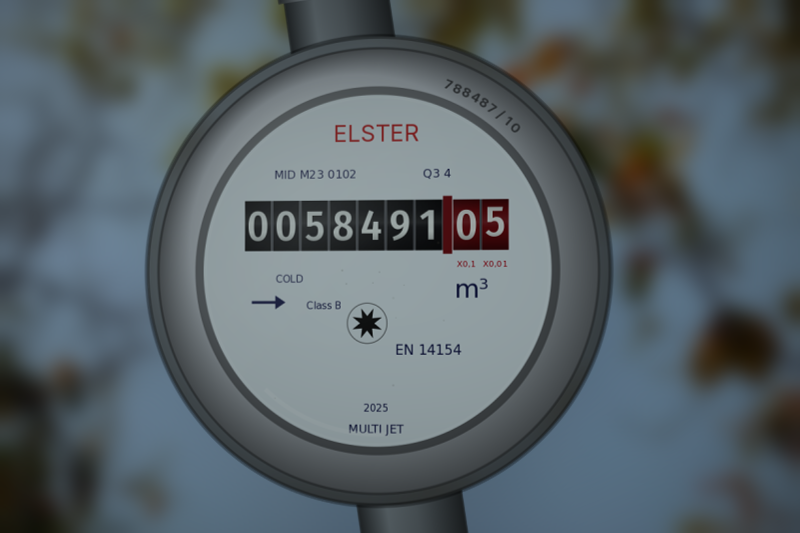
58491.05 m³
